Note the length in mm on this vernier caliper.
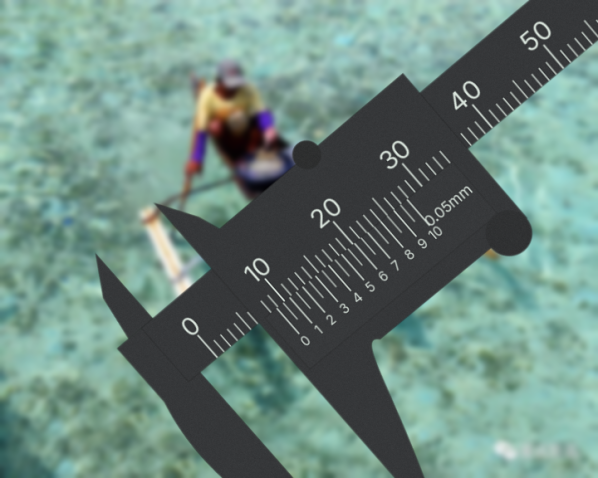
8.8 mm
